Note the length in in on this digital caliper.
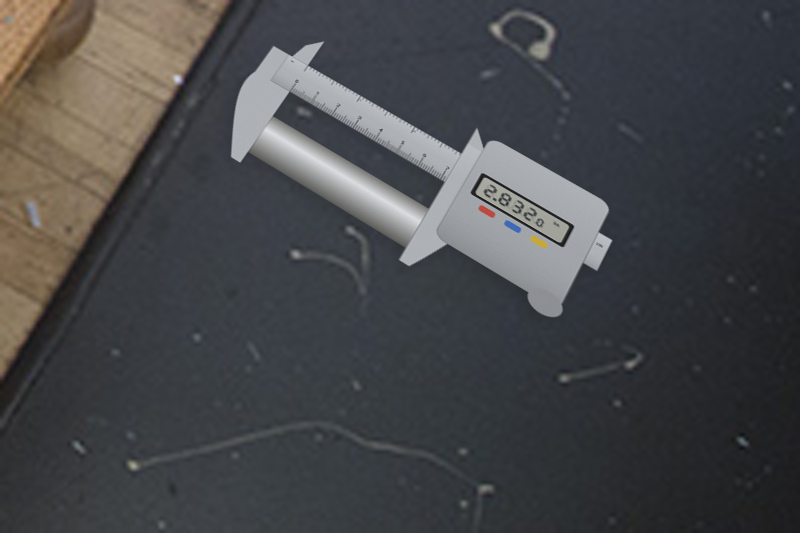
2.8320 in
